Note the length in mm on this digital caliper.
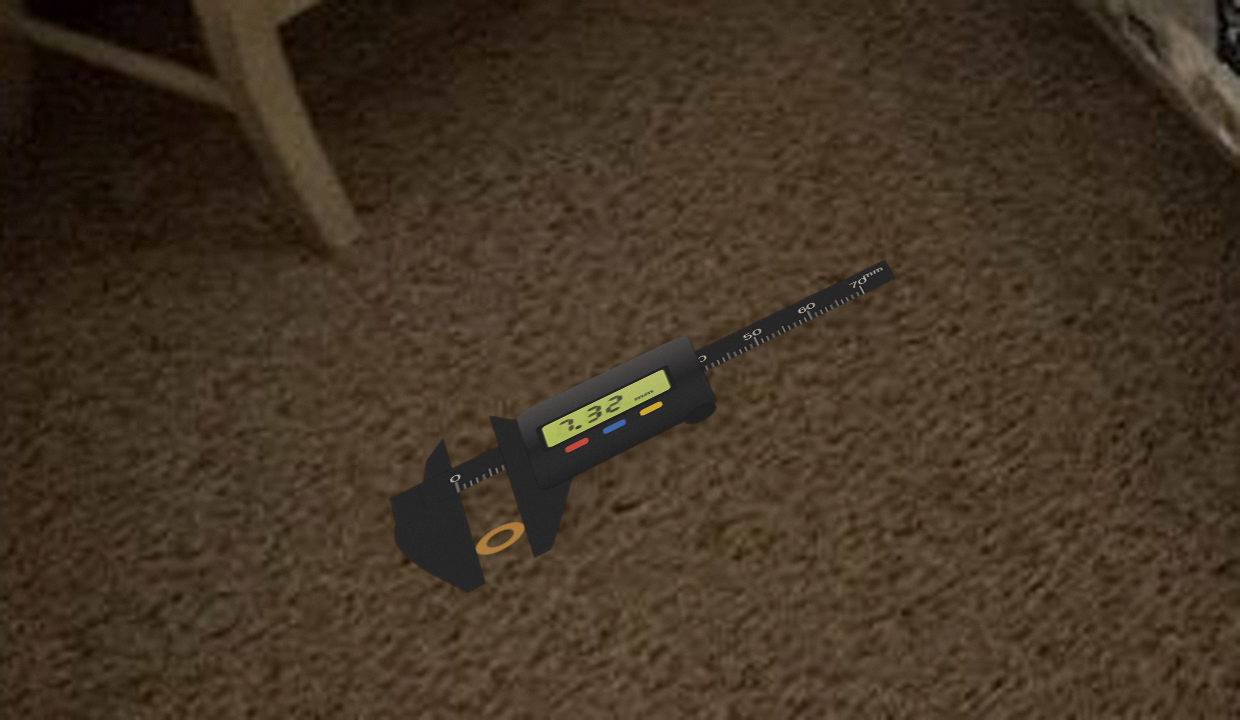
7.32 mm
